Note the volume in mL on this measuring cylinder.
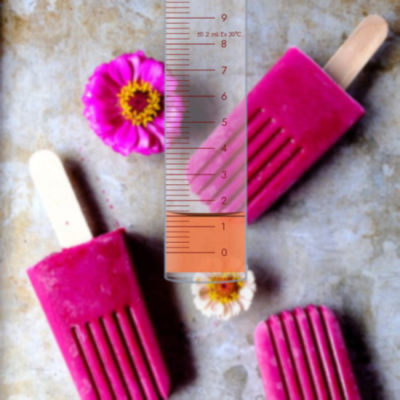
1.4 mL
